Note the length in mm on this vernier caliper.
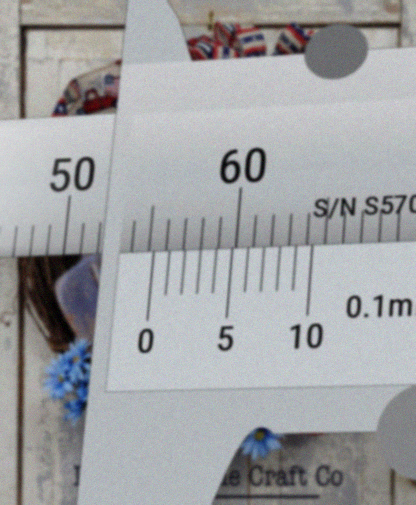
55.3 mm
